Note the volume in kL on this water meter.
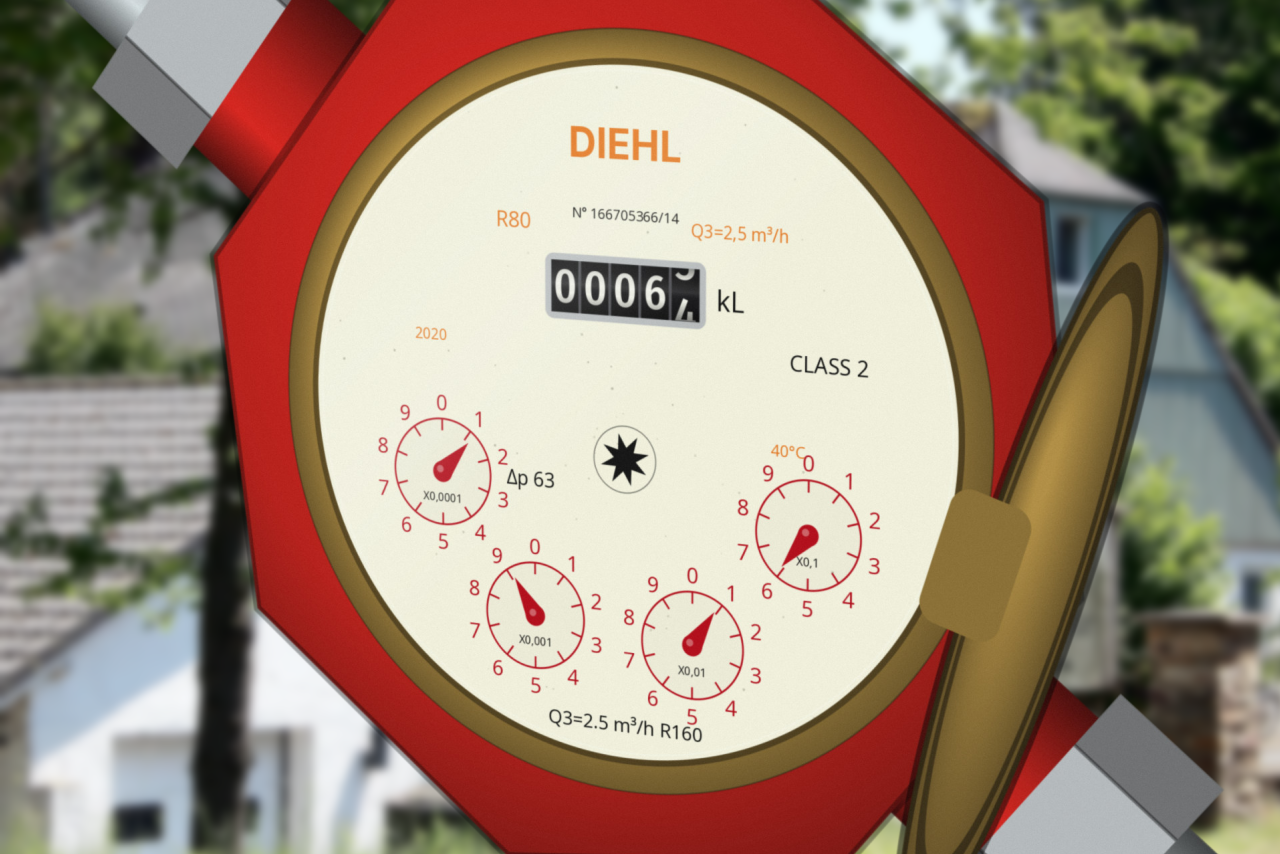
63.6091 kL
